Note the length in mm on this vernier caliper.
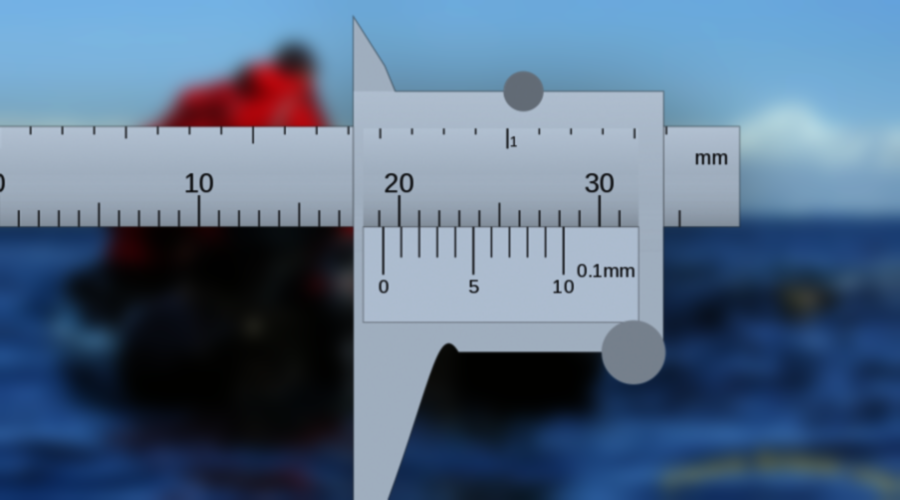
19.2 mm
